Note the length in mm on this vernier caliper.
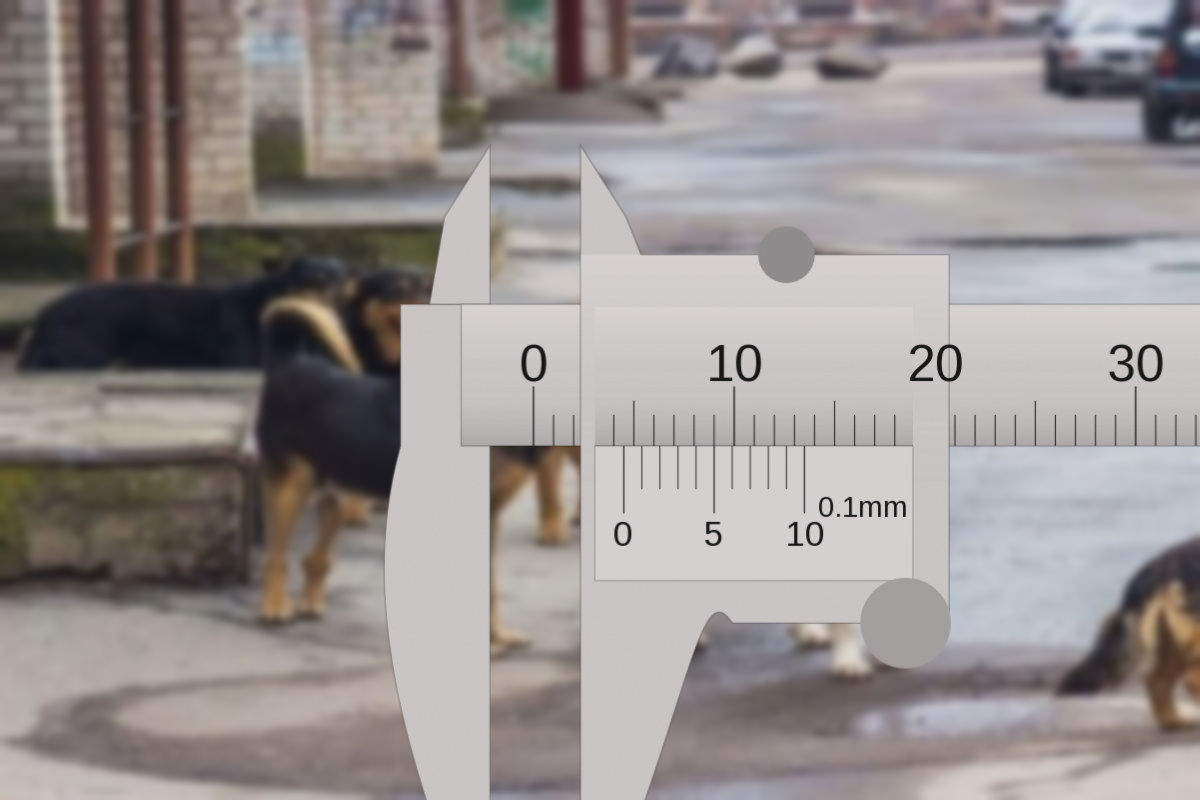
4.5 mm
